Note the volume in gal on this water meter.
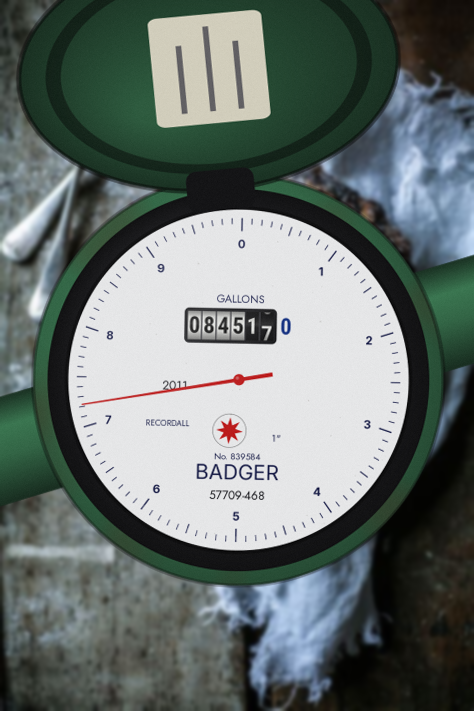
845167.2 gal
